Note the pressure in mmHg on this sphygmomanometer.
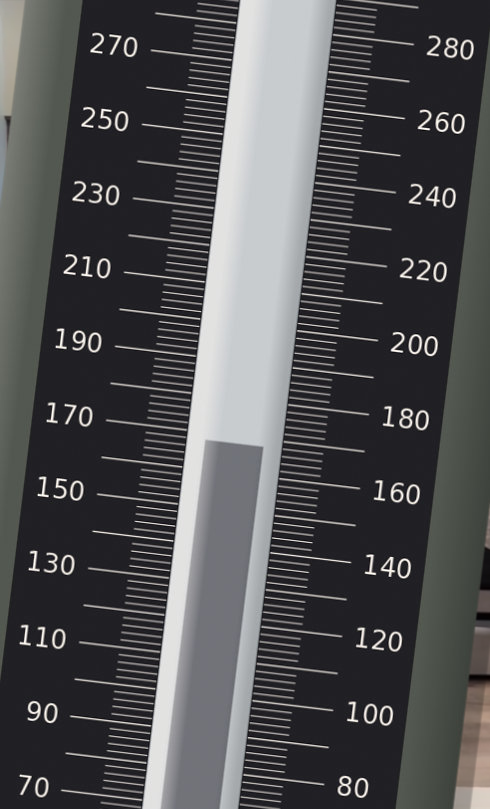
168 mmHg
